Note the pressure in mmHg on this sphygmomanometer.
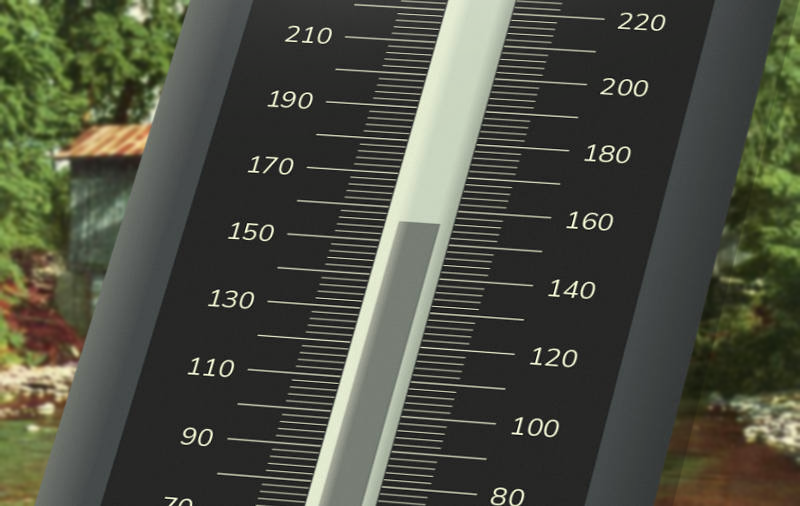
156 mmHg
